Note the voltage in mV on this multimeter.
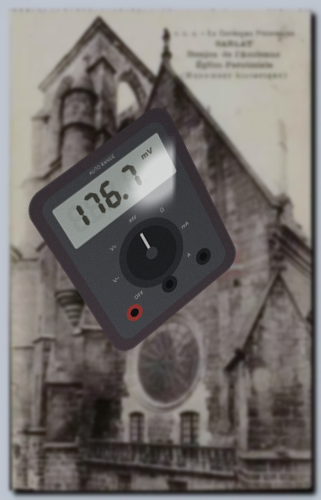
176.7 mV
